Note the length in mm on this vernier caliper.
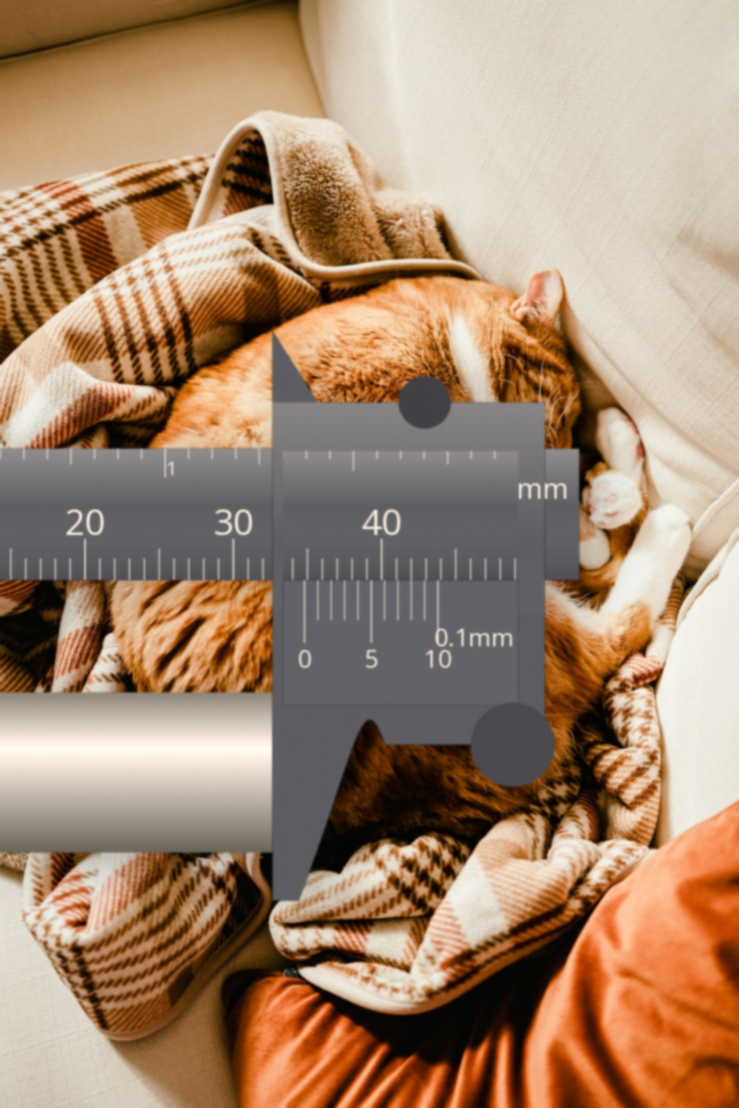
34.8 mm
